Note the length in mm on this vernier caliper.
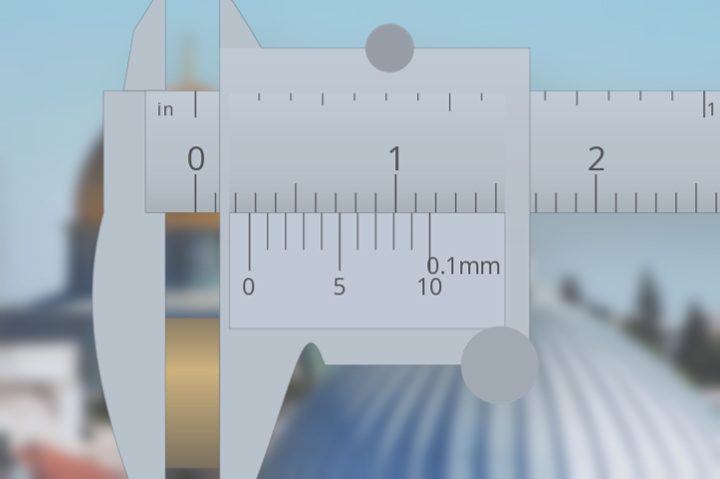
2.7 mm
